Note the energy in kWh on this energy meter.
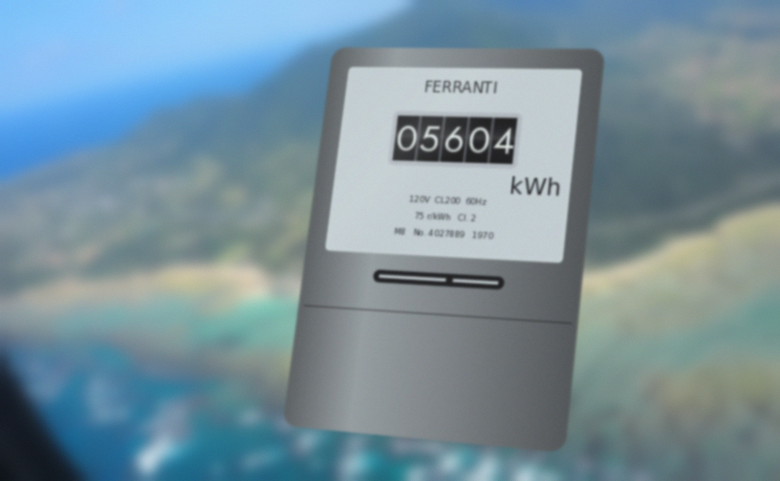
5604 kWh
